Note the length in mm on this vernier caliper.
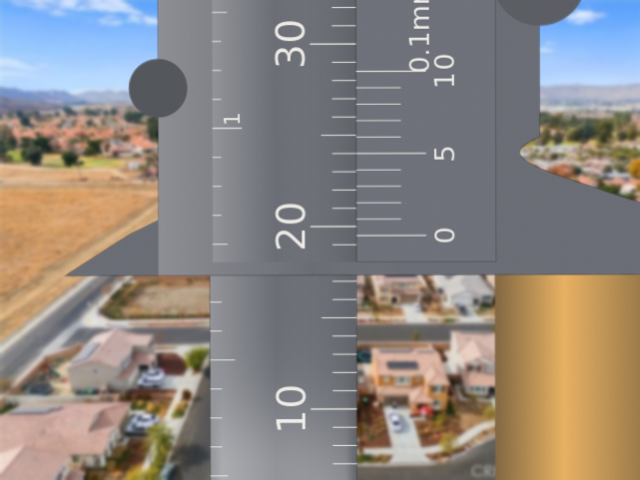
19.5 mm
